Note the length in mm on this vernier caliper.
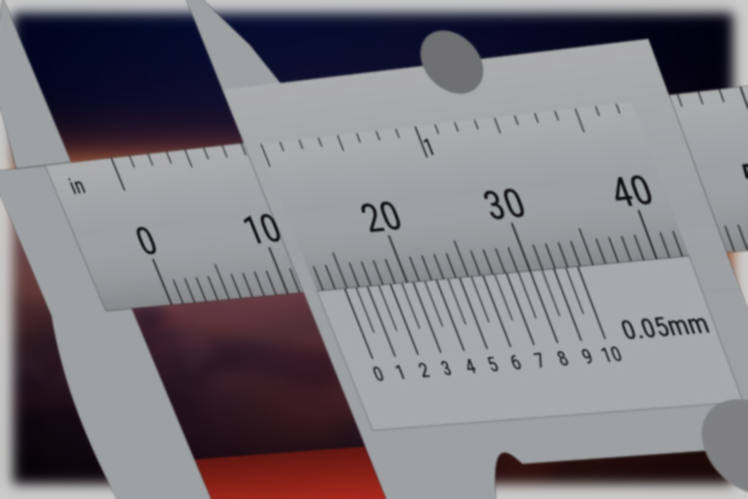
14.8 mm
